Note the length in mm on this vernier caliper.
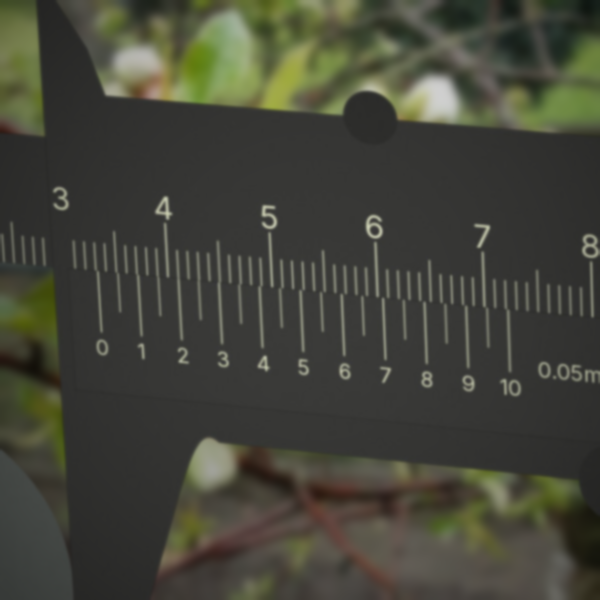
33.2 mm
